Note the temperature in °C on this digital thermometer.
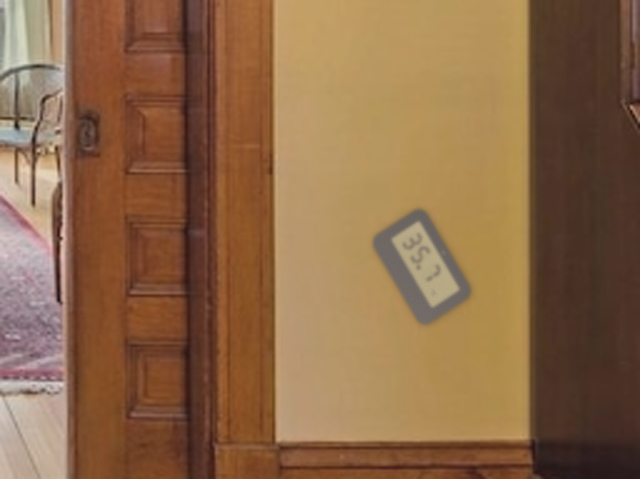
35.7 °C
